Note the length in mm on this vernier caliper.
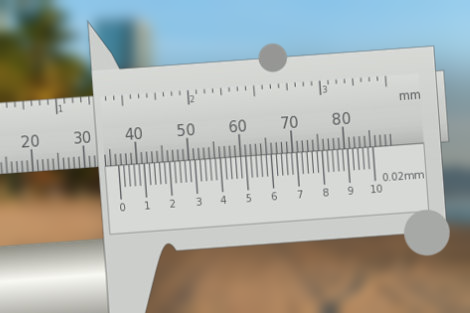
36.5 mm
